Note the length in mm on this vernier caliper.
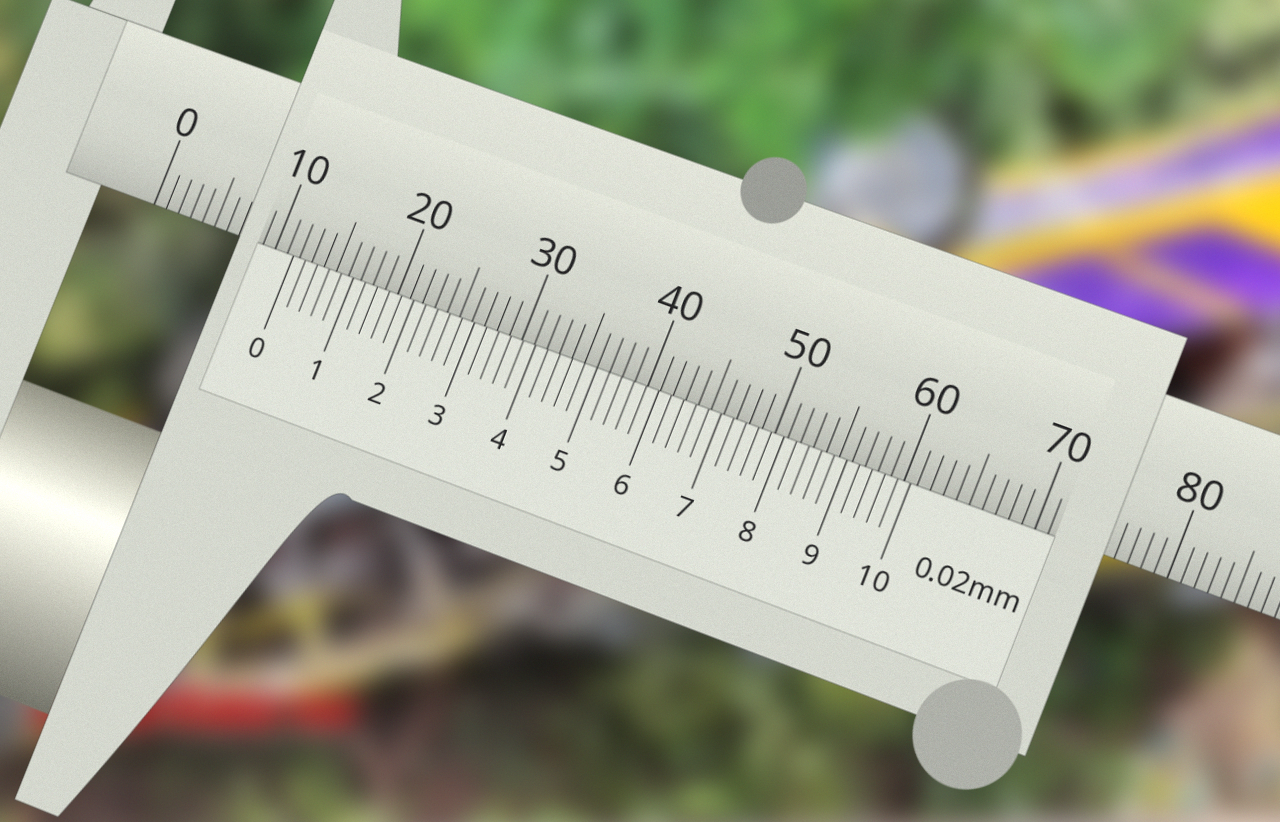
11.5 mm
